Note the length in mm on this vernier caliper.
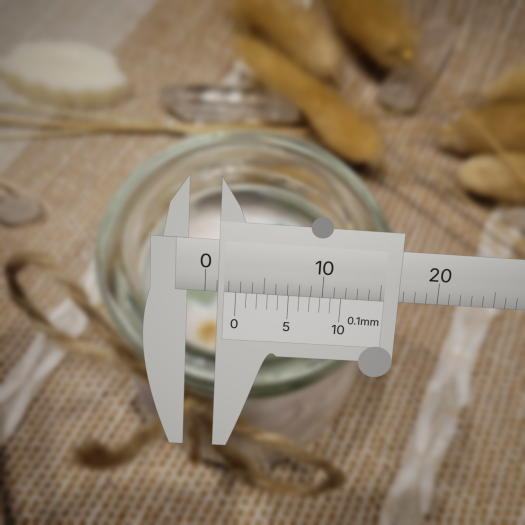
2.6 mm
